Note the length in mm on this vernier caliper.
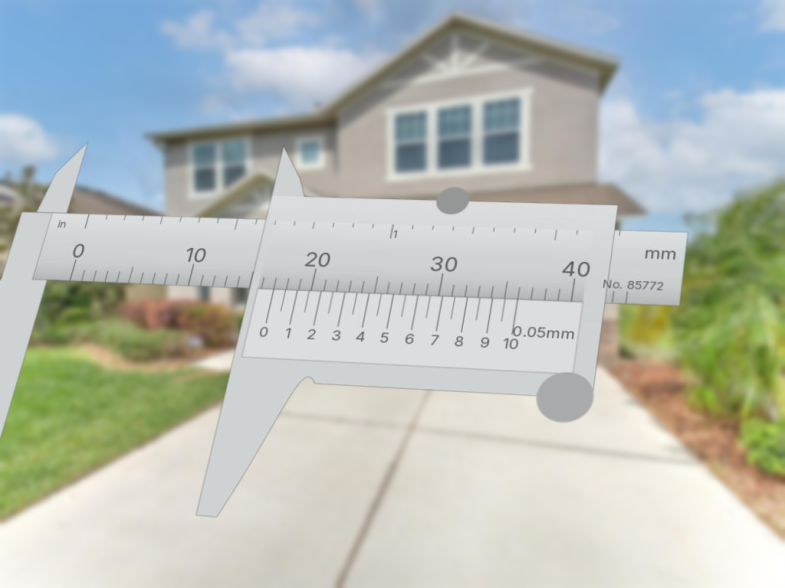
17.0 mm
